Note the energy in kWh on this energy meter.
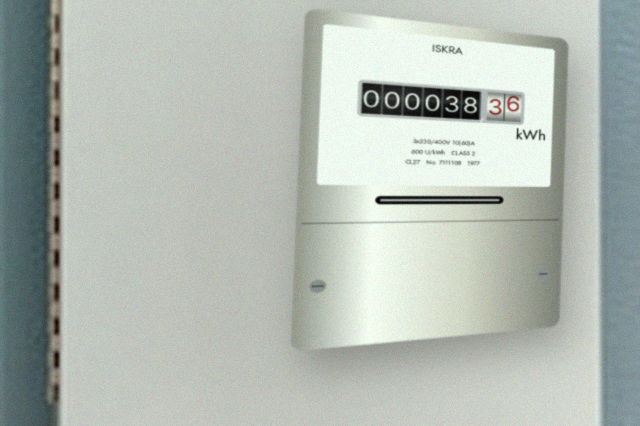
38.36 kWh
